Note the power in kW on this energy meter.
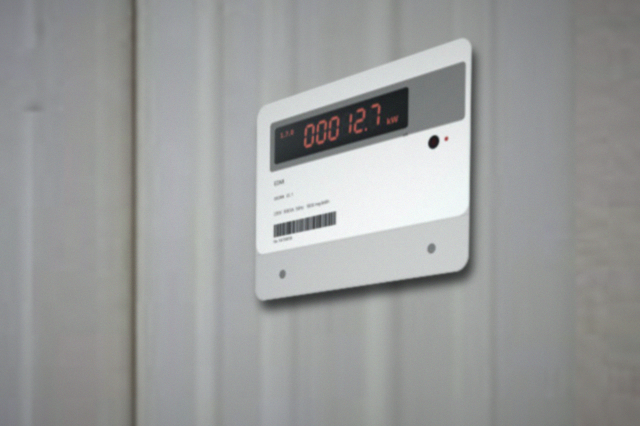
12.7 kW
